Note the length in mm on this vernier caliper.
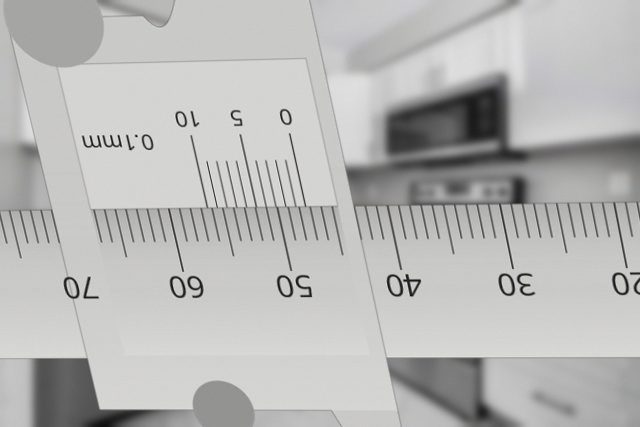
47.4 mm
